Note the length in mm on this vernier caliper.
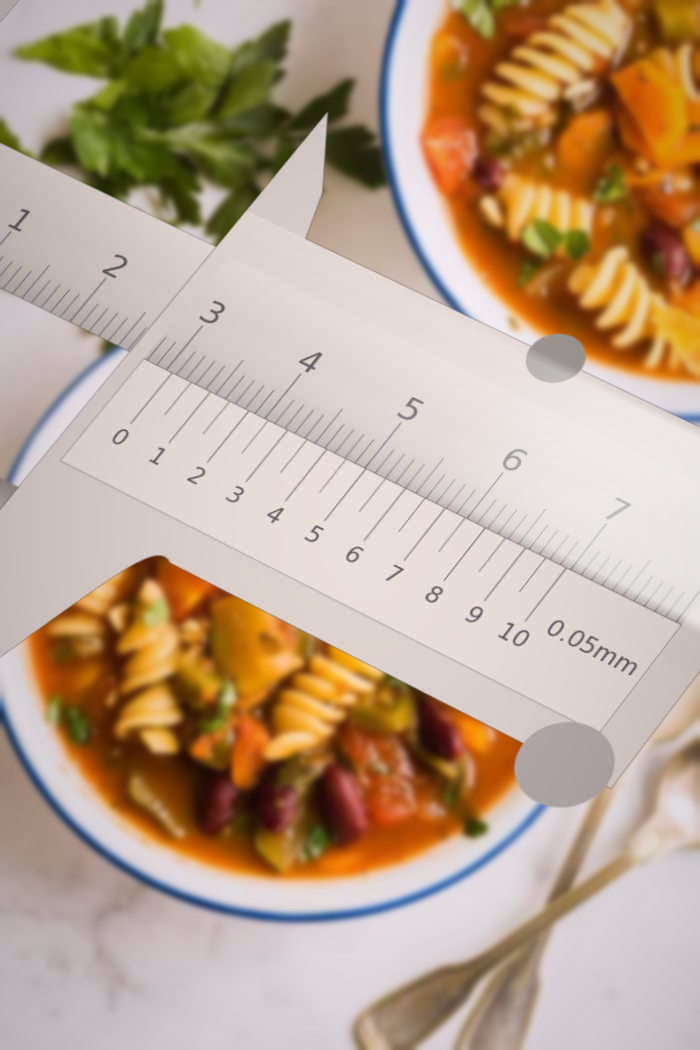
30.6 mm
